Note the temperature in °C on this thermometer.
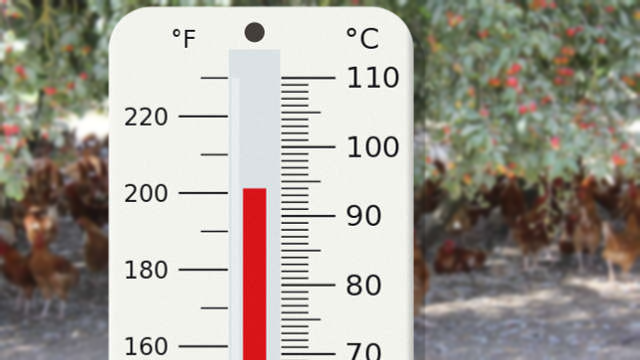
94 °C
